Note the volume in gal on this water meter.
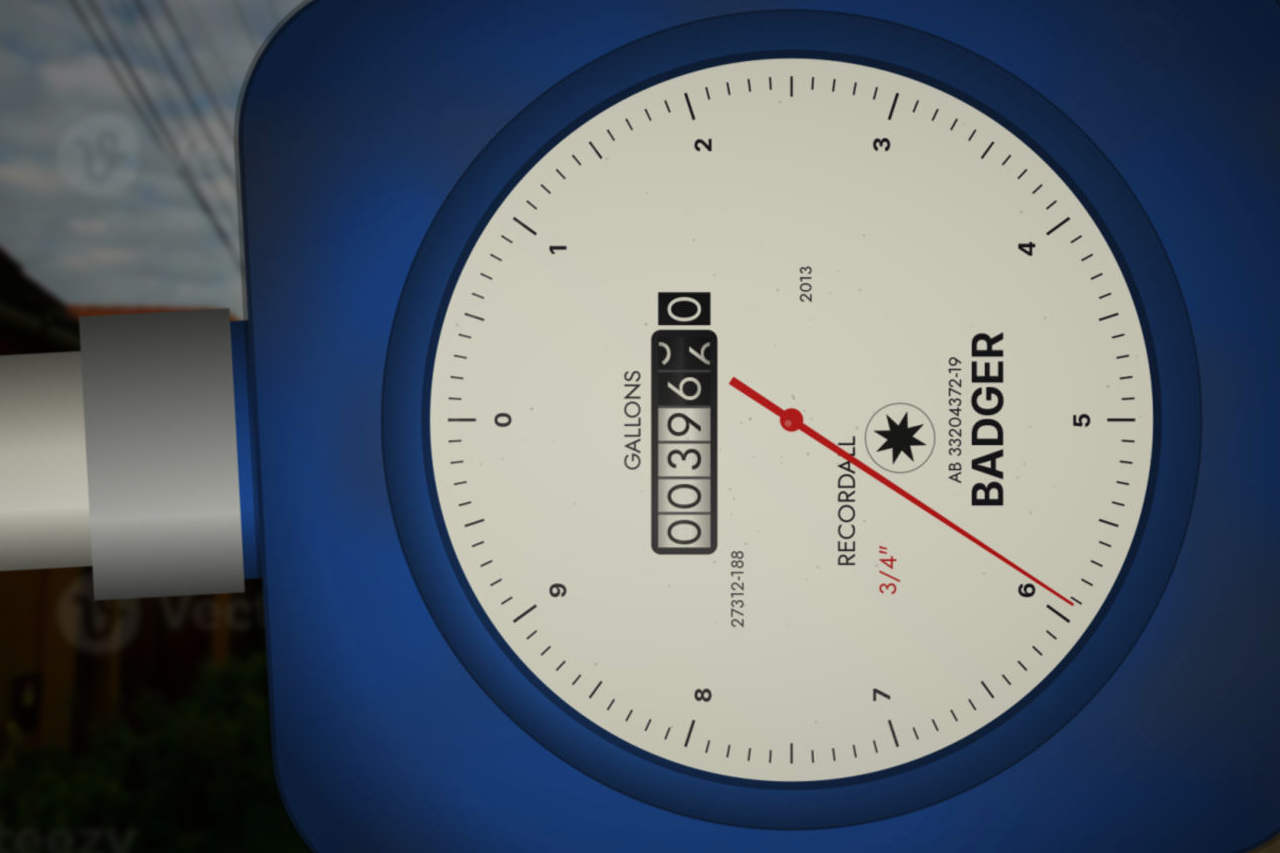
39655.9 gal
